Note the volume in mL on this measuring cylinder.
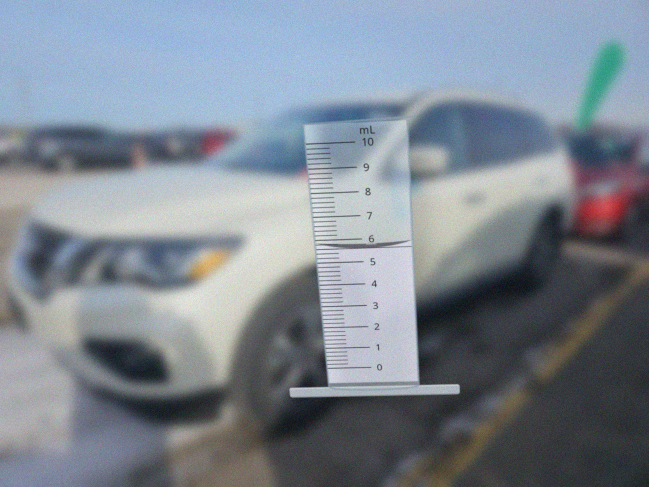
5.6 mL
